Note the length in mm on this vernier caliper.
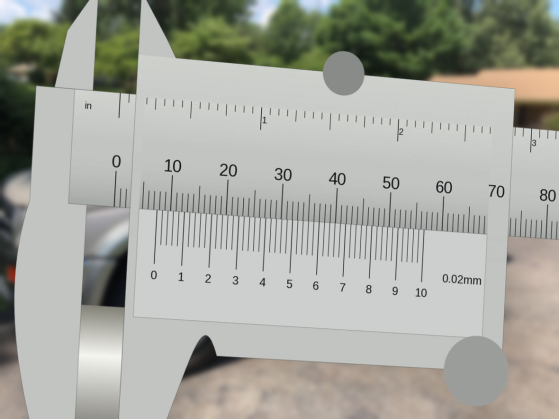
7.6 mm
